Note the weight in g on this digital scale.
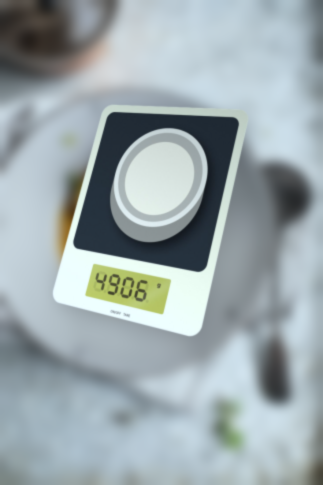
4906 g
